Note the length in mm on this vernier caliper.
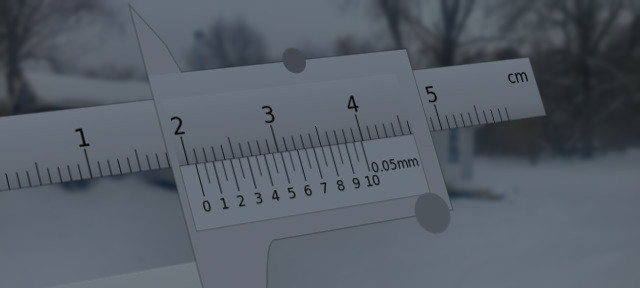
20.8 mm
